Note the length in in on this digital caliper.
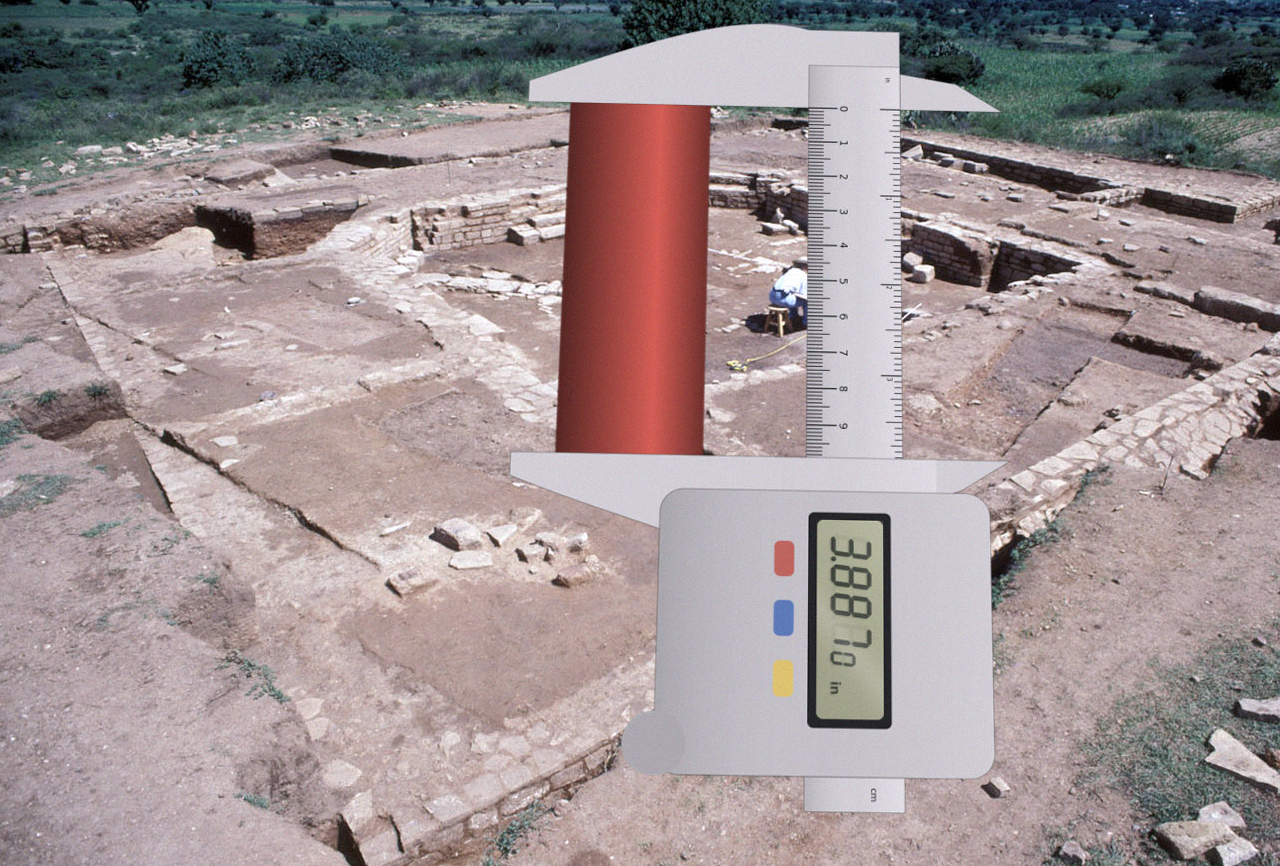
3.8870 in
